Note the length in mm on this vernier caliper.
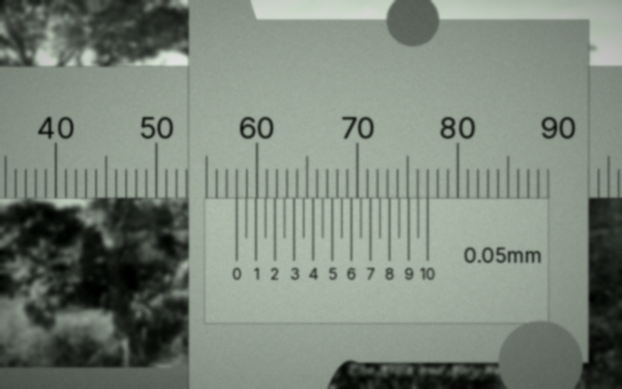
58.0 mm
